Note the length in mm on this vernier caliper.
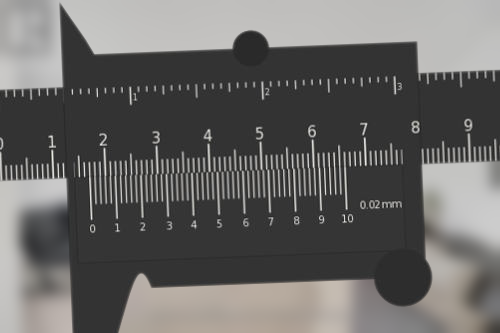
17.0 mm
